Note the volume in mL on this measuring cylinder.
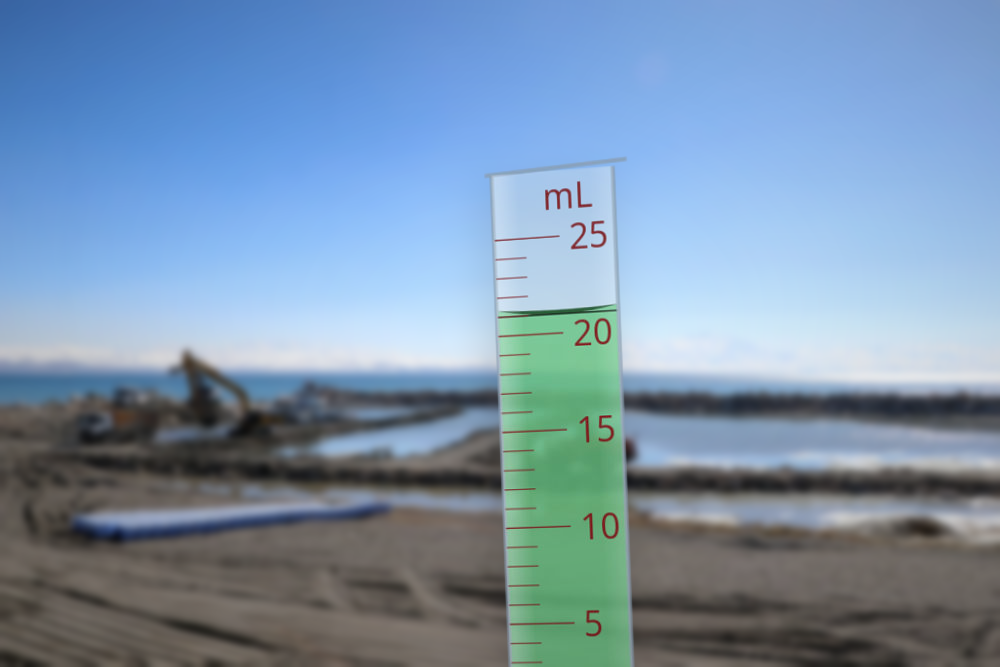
21 mL
